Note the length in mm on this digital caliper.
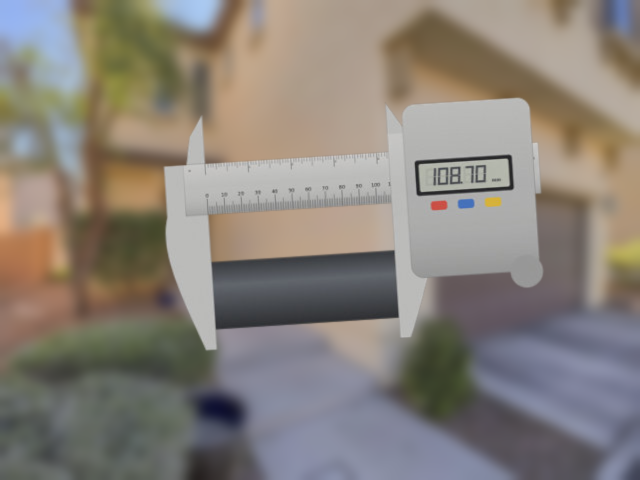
108.70 mm
